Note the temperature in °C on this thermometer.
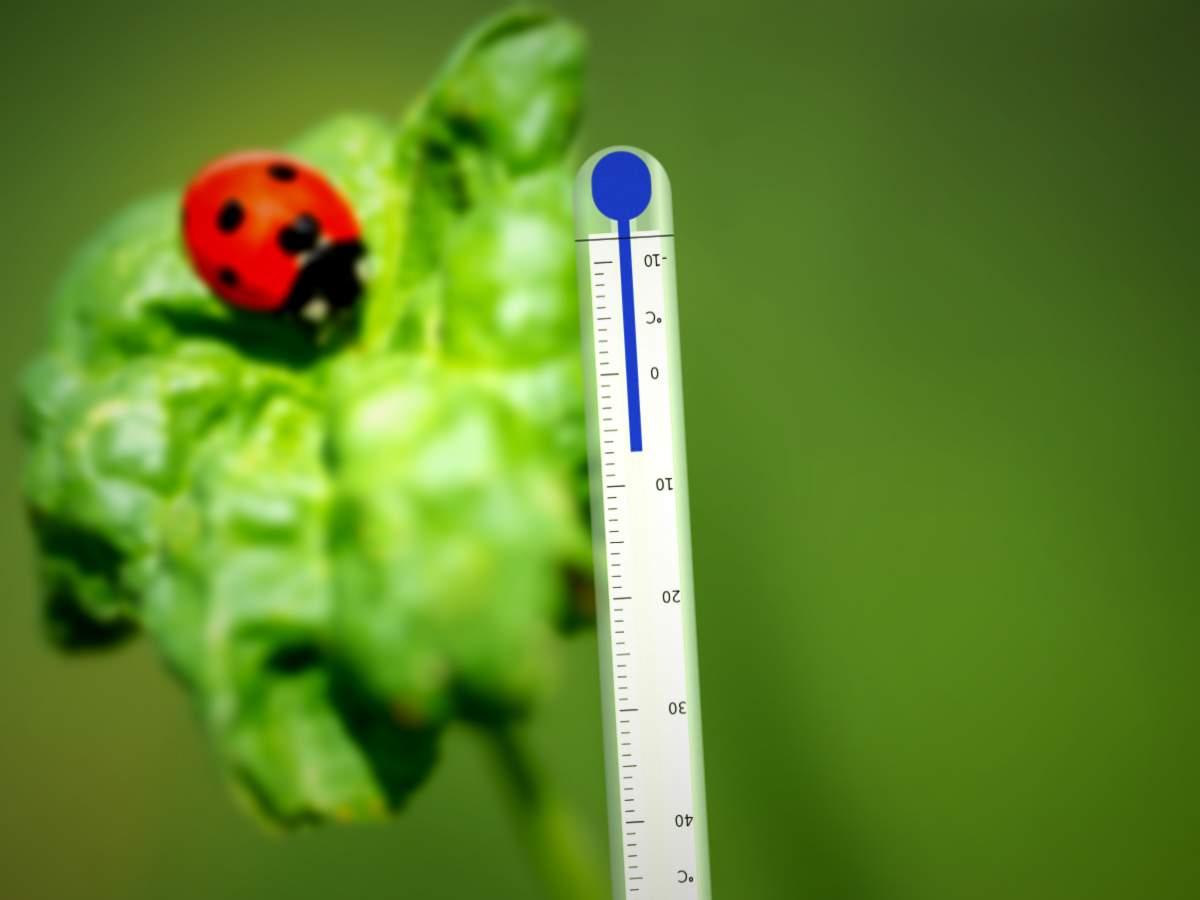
7 °C
